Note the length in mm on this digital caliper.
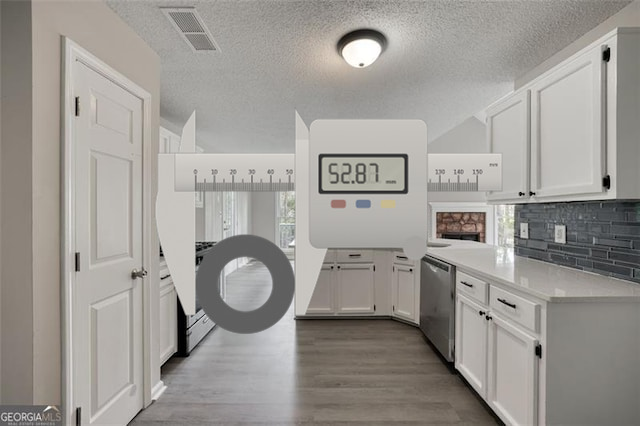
52.87 mm
